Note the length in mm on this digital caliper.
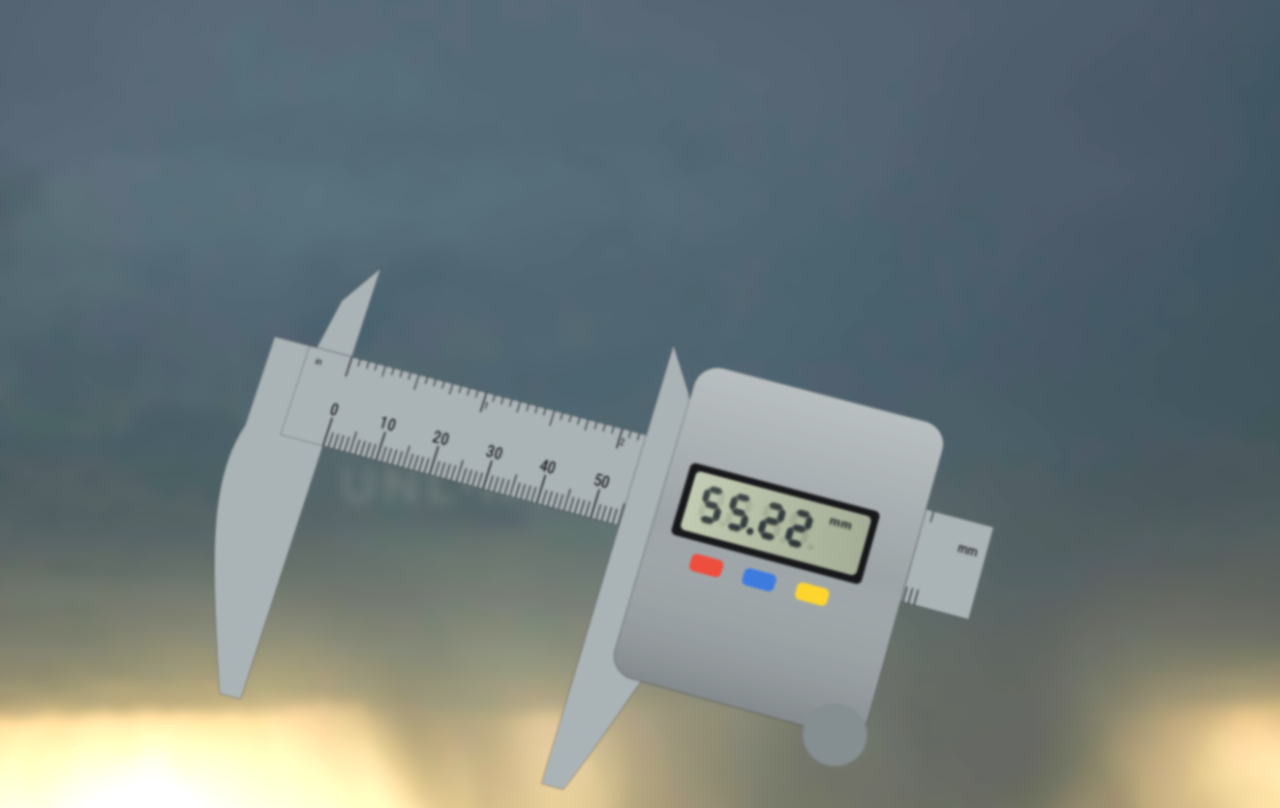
55.22 mm
